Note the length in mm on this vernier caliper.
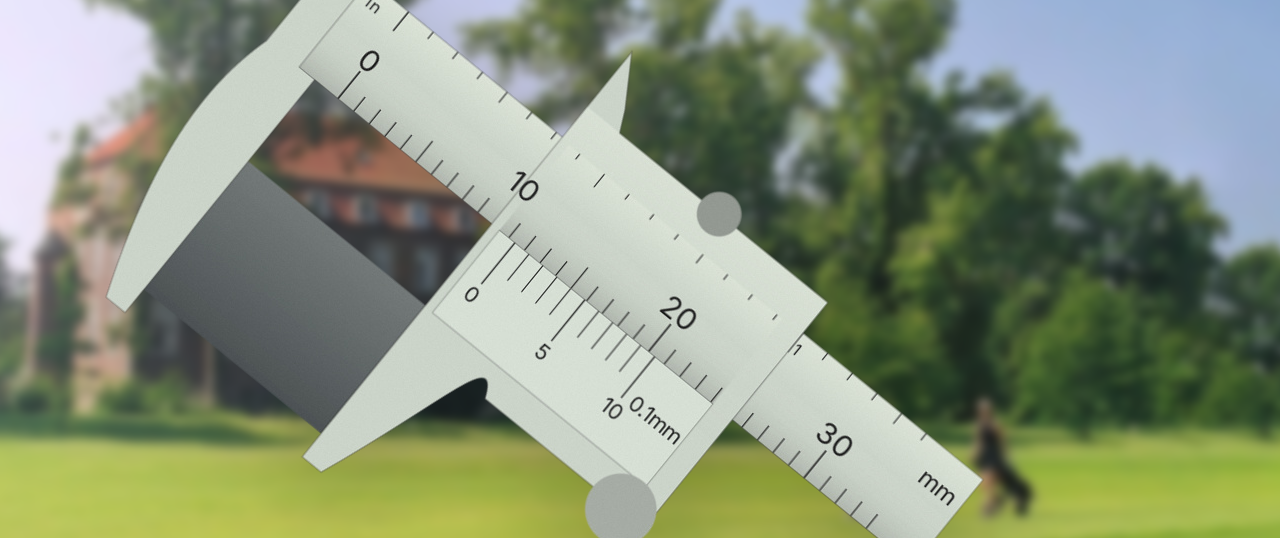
11.4 mm
